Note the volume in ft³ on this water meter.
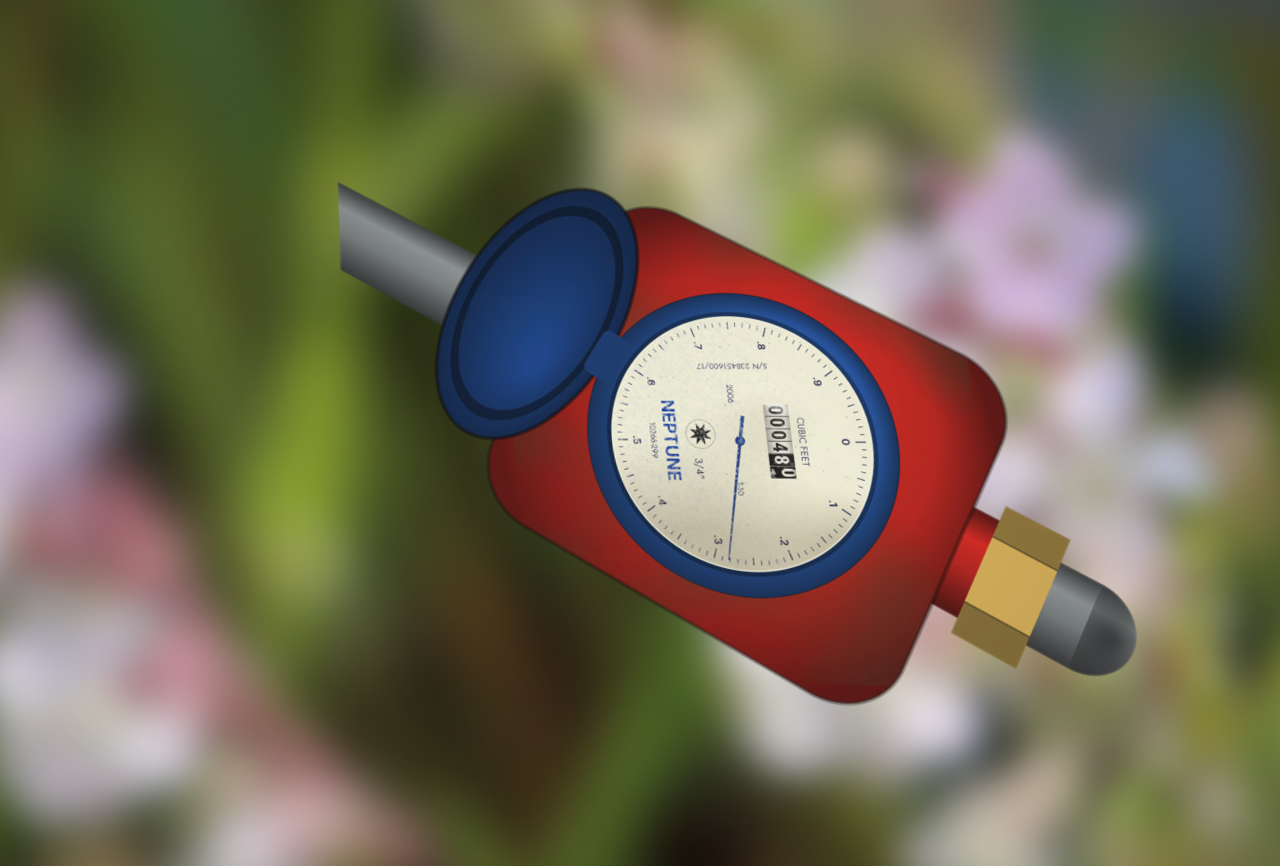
480.28 ft³
